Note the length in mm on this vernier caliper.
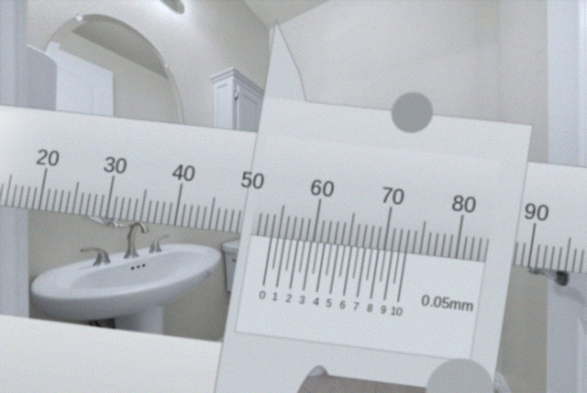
54.0 mm
